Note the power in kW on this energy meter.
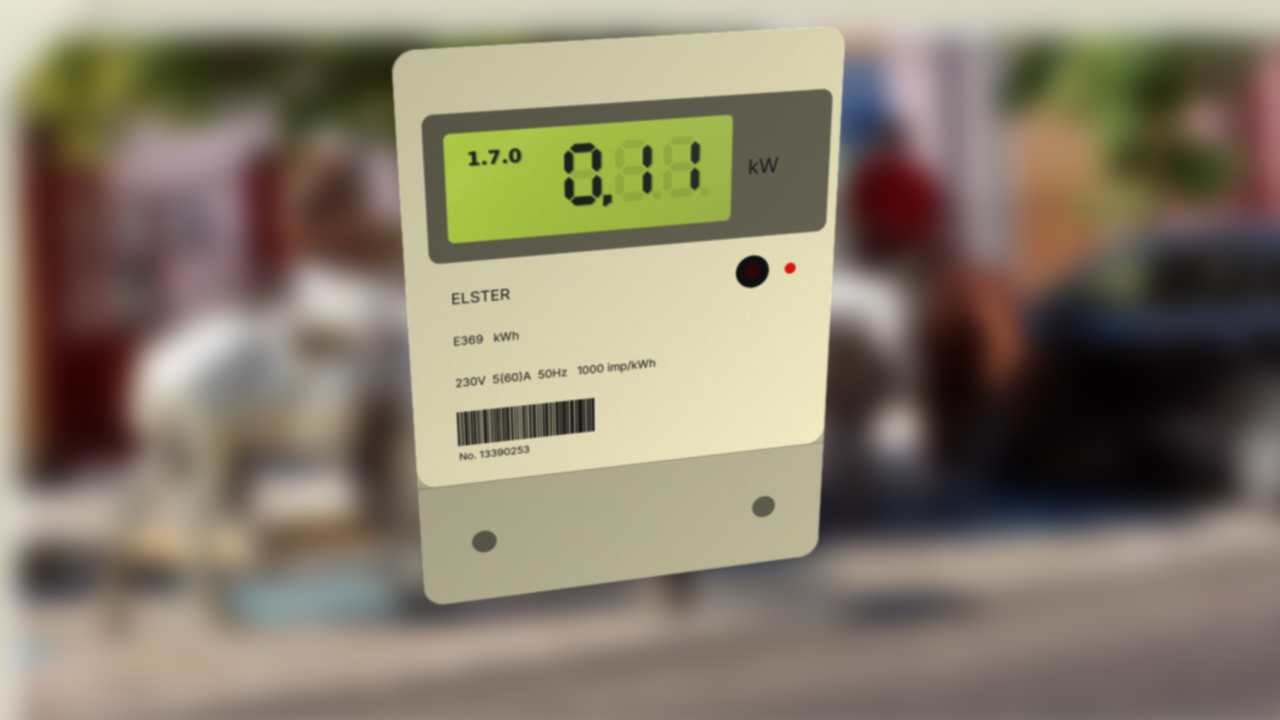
0.11 kW
